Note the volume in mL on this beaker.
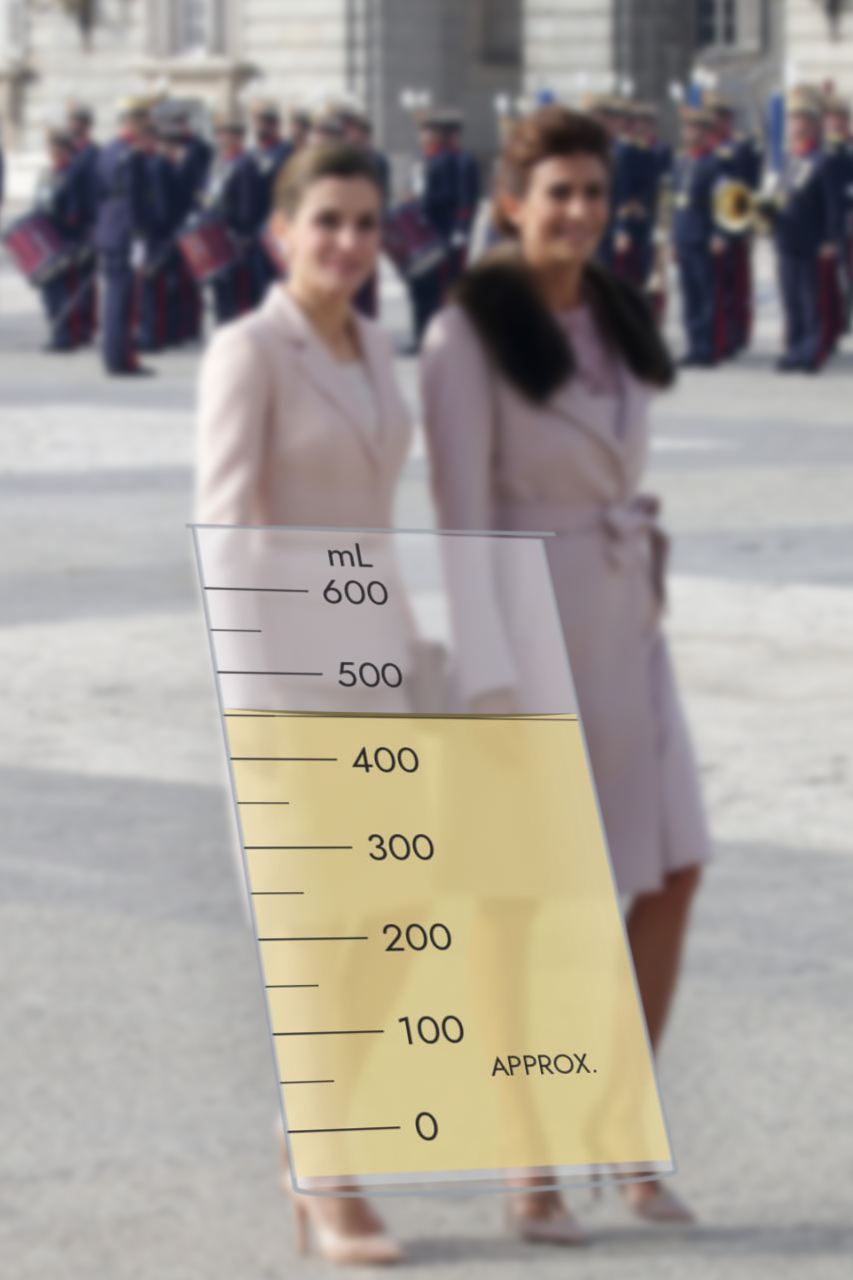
450 mL
